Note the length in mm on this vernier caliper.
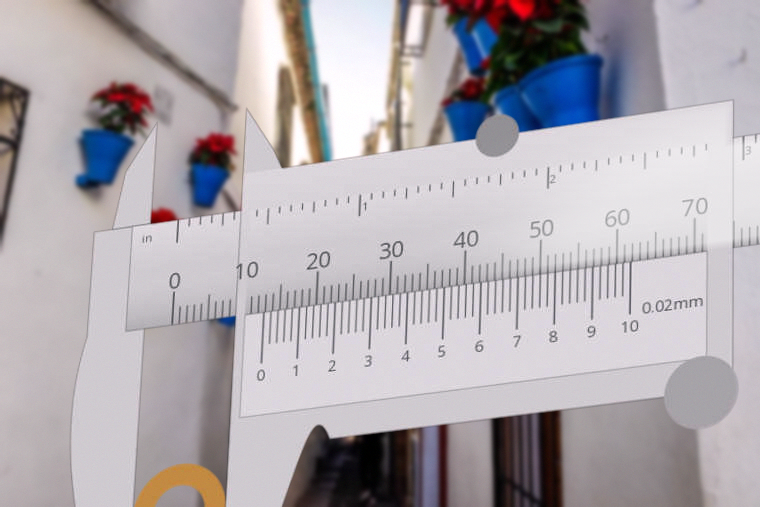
12.8 mm
